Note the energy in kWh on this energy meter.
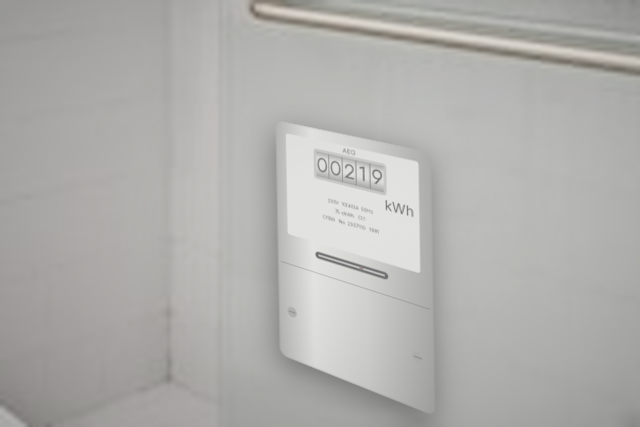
219 kWh
